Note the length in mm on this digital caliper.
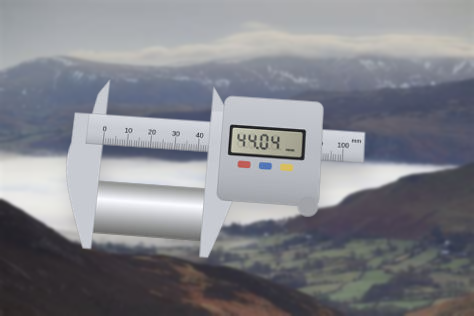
44.04 mm
